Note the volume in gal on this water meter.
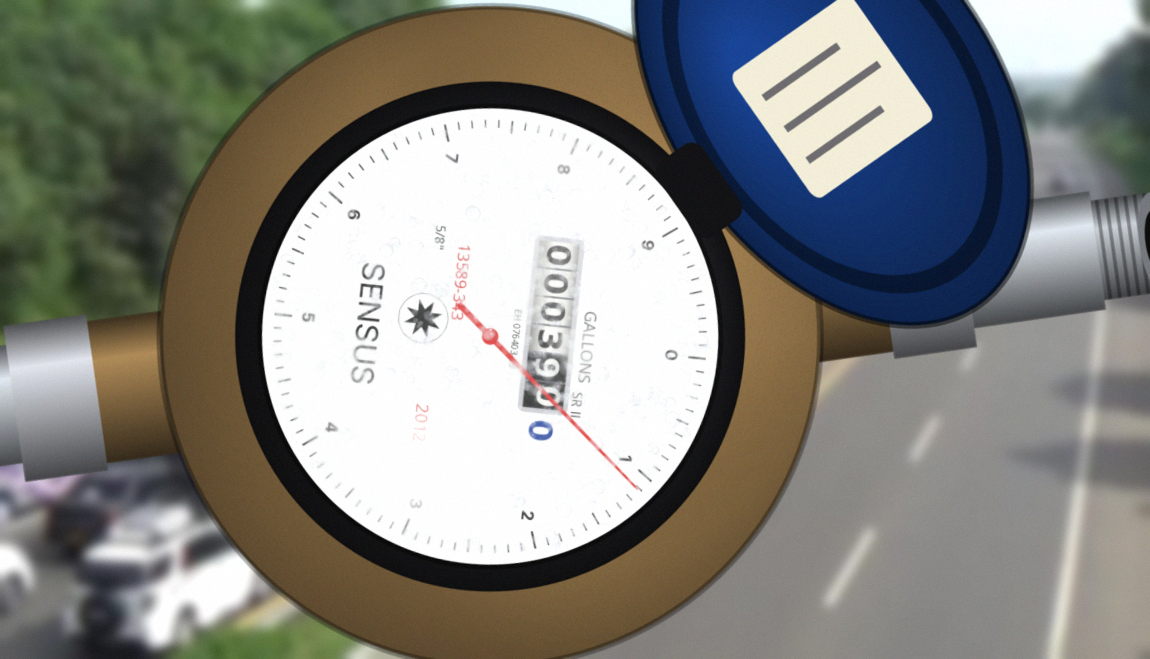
3901.1 gal
